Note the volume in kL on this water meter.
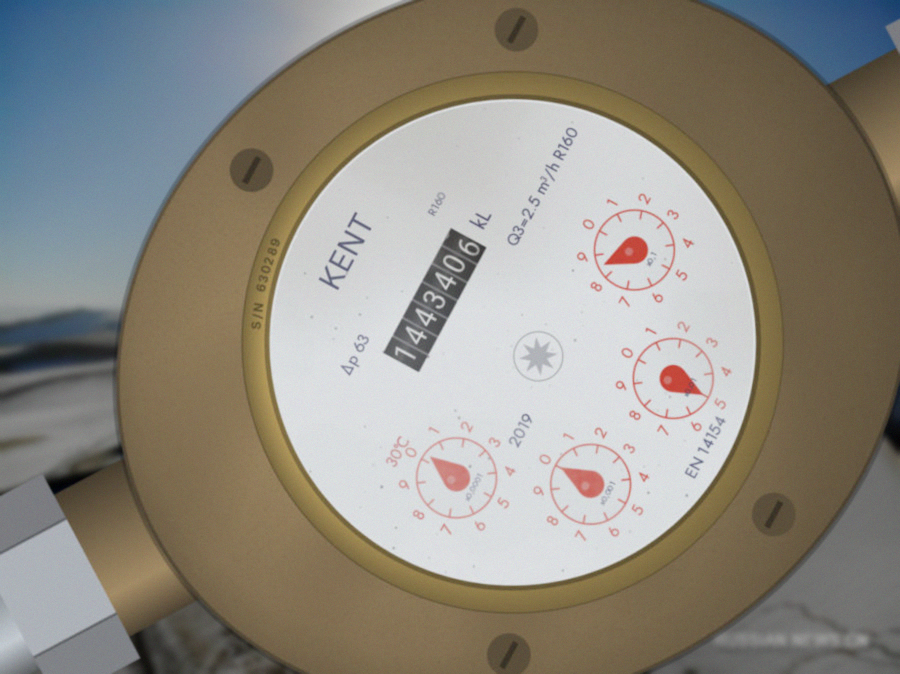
1443405.8500 kL
